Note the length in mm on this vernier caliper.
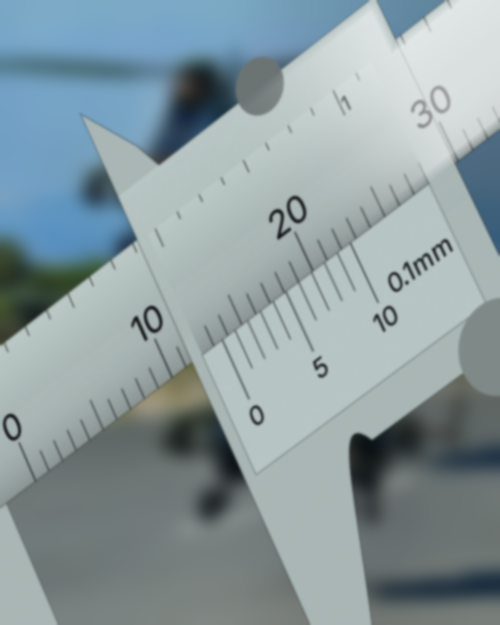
13.6 mm
